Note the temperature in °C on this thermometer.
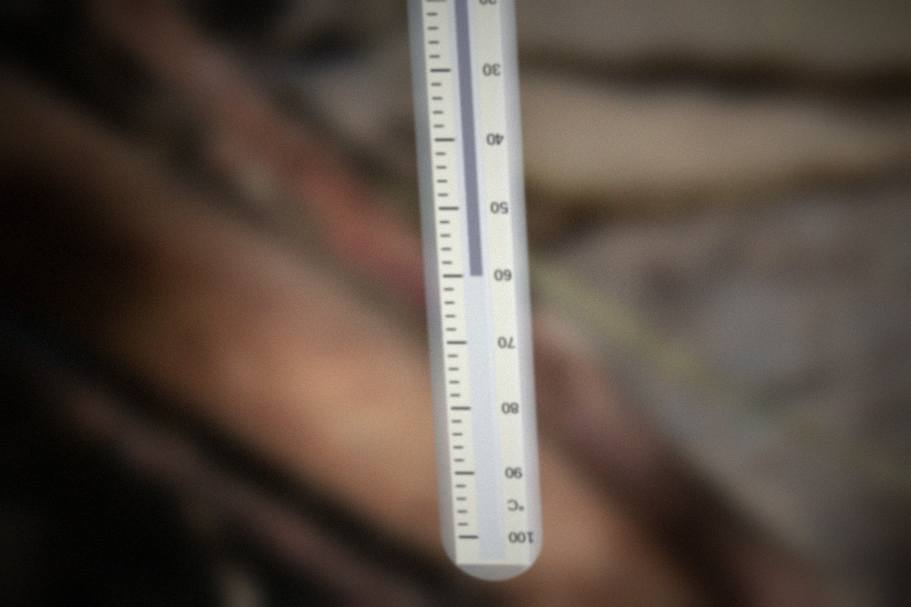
60 °C
